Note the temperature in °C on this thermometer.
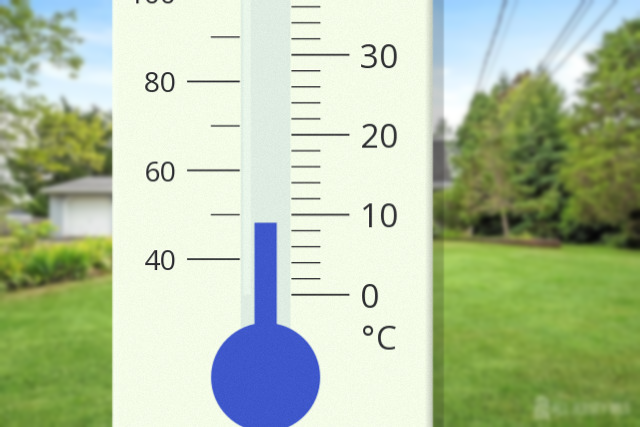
9 °C
